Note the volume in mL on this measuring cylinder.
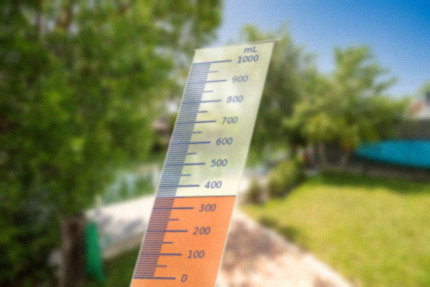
350 mL
